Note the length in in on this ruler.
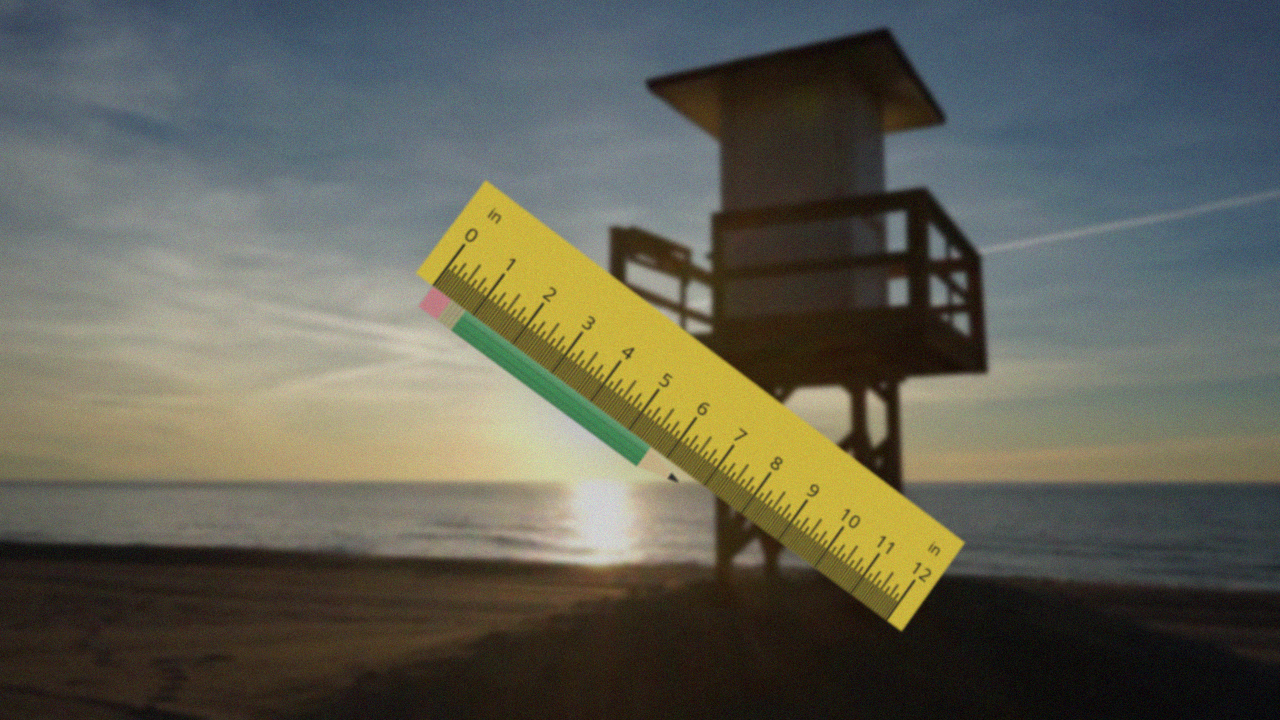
6.5 in
